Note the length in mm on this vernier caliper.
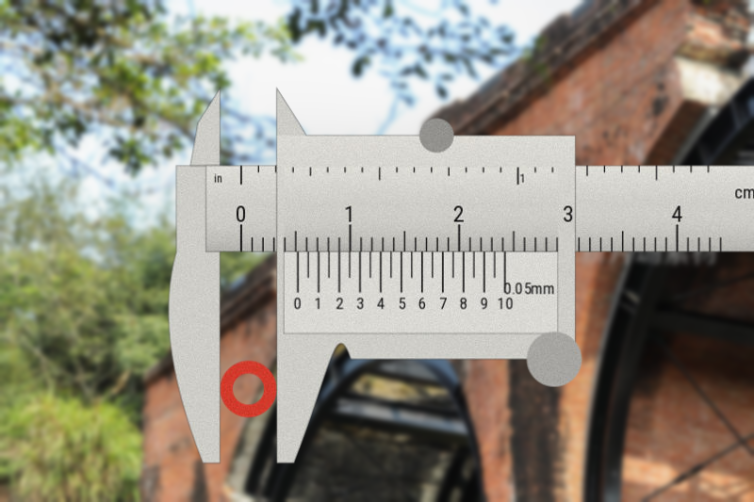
5.2 mm
